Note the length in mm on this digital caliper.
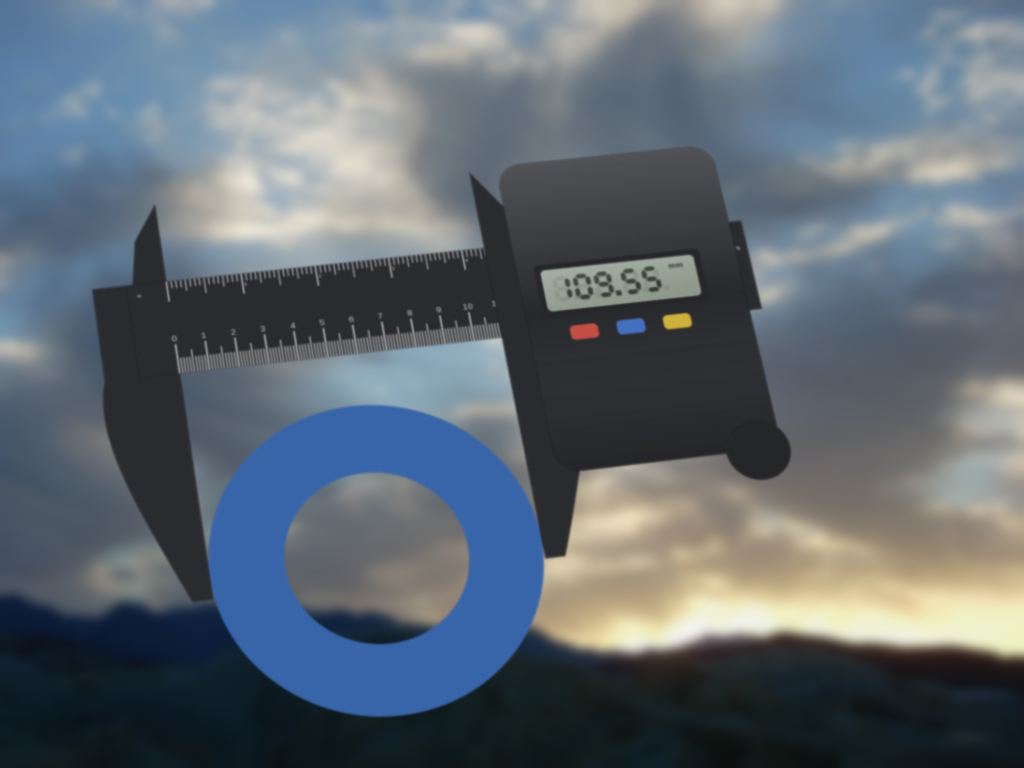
109.55 mm
